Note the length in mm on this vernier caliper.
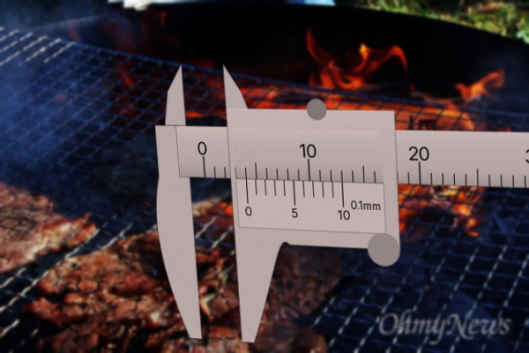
4.0 mm
